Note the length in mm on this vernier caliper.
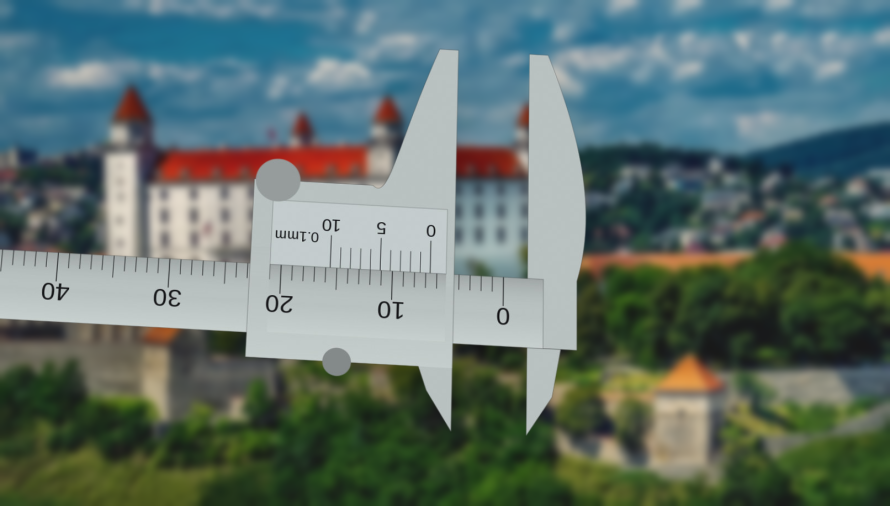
6.6 mm
